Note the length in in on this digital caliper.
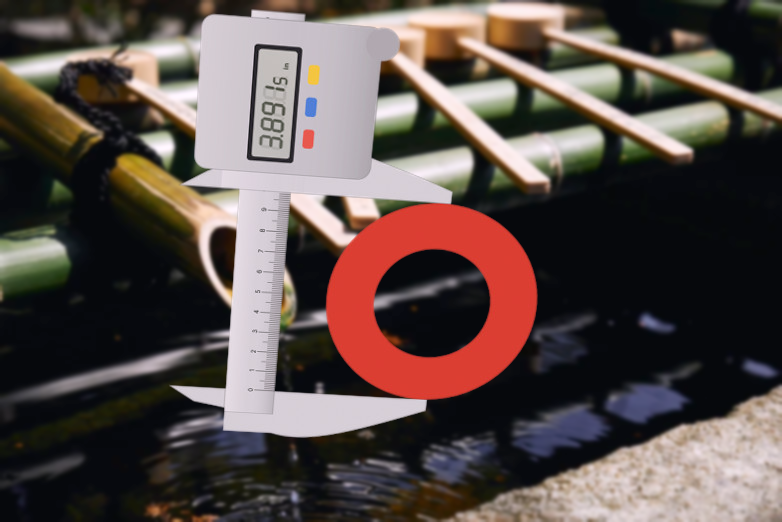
3.8915 in
